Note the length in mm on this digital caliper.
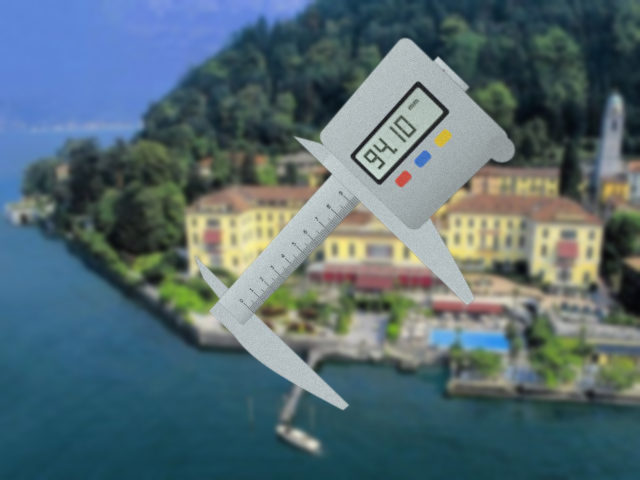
94.10 mm
